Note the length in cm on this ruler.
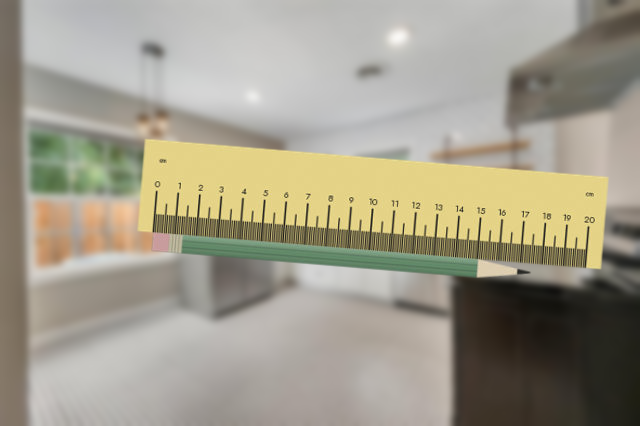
17.5 cm
